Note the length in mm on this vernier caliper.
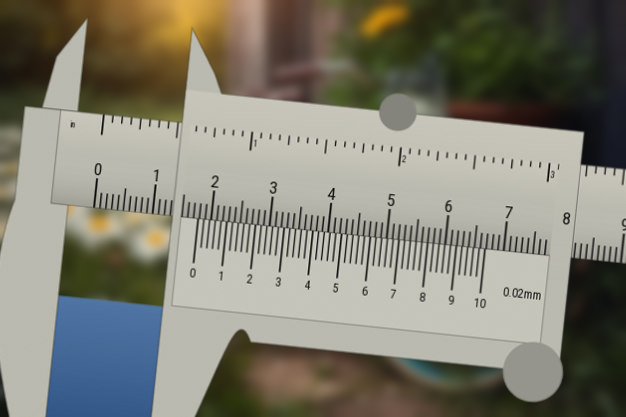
17.8 mm
